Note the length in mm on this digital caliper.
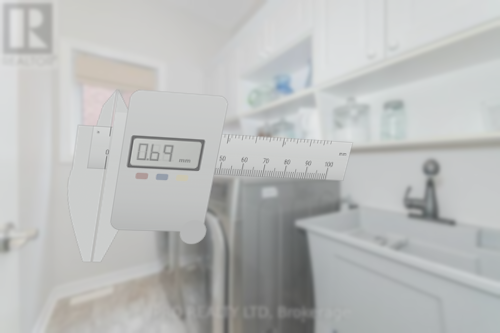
0.69 mm
